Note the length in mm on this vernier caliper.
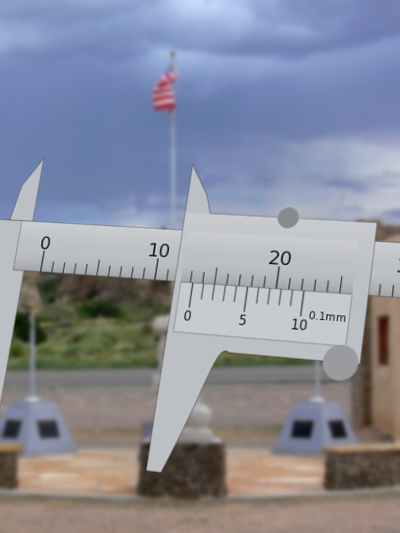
13.2 mm
